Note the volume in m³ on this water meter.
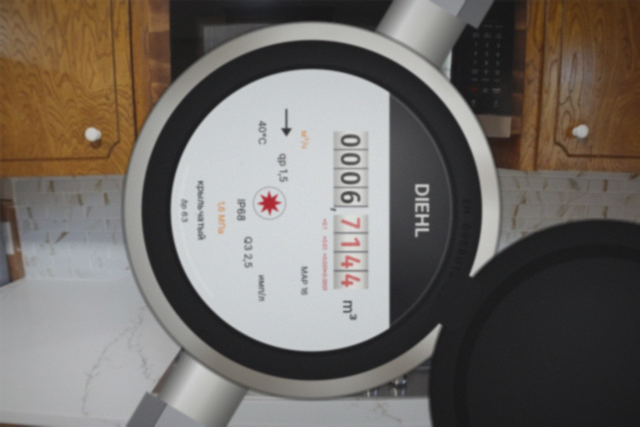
6.7144 m³
